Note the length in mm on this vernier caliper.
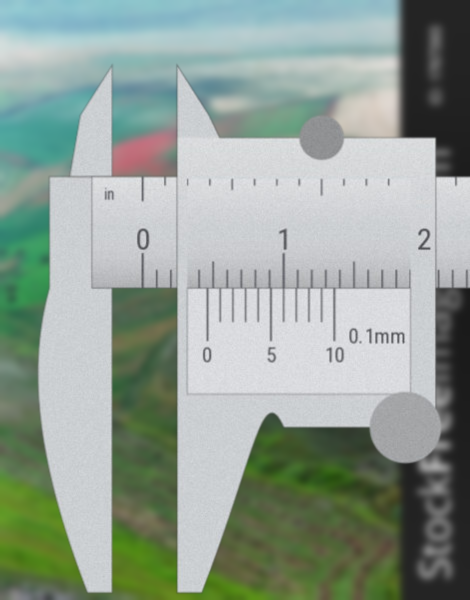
4.6 mm
